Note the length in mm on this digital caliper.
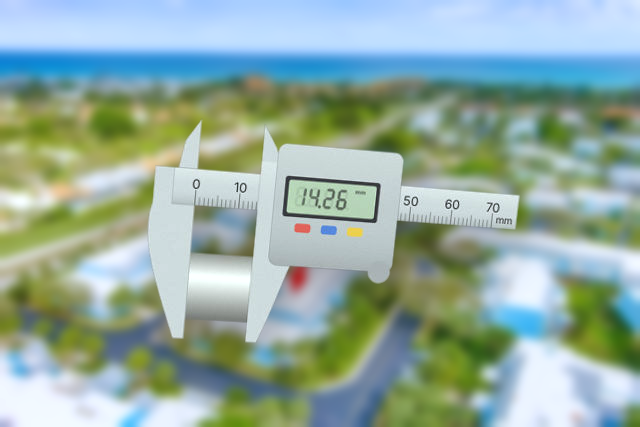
14.26 mm
